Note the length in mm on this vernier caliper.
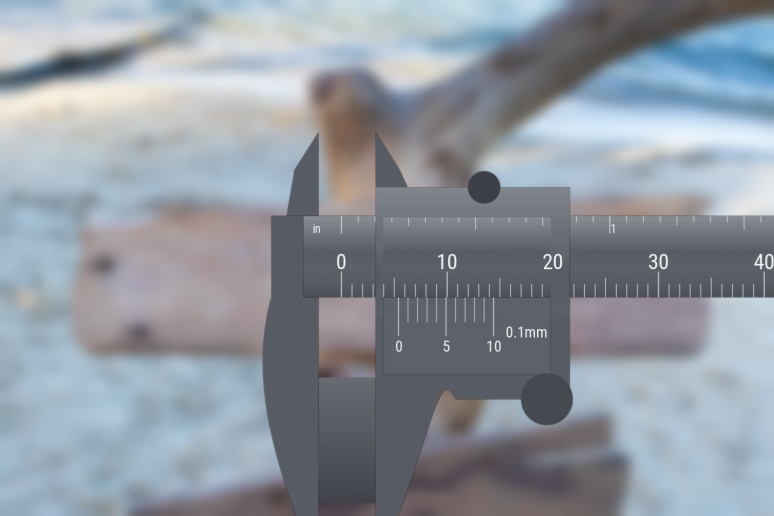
5.4 mm
